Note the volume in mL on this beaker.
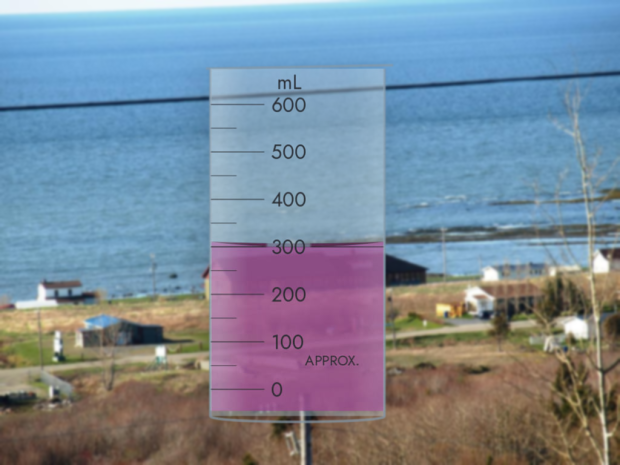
300 mL
